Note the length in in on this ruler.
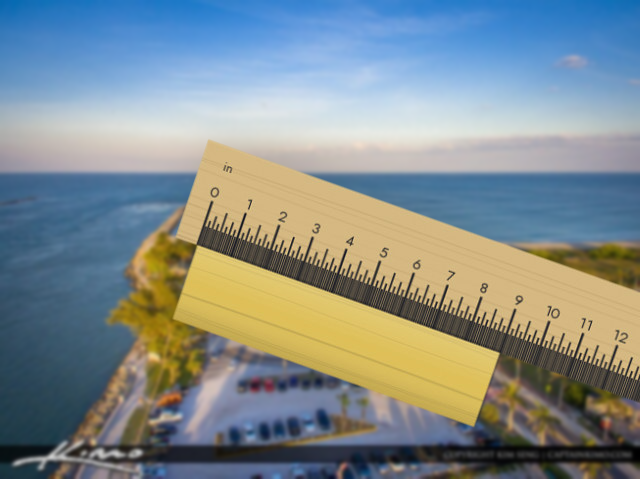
9 in
